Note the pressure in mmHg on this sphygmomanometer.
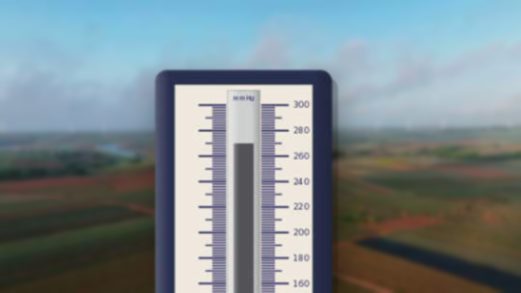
270 mmHg
